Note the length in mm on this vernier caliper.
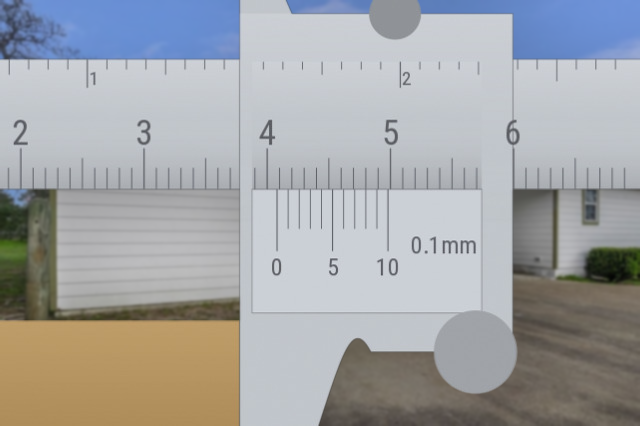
40.8 mm
